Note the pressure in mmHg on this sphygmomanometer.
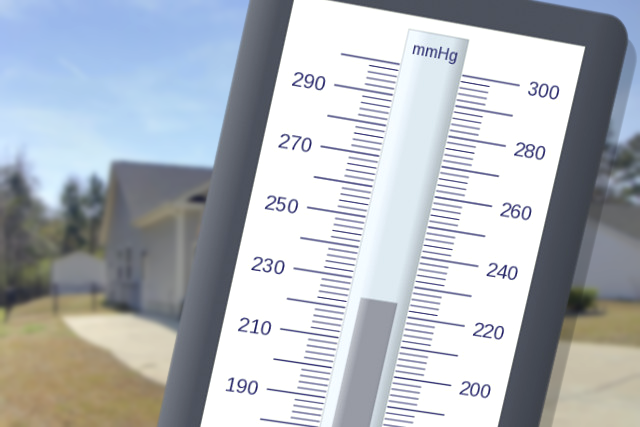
224 mmHg
